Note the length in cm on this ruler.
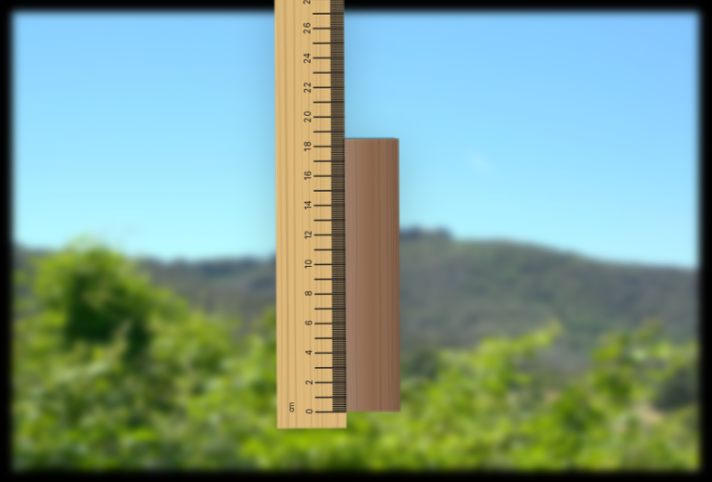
18.5 cm
